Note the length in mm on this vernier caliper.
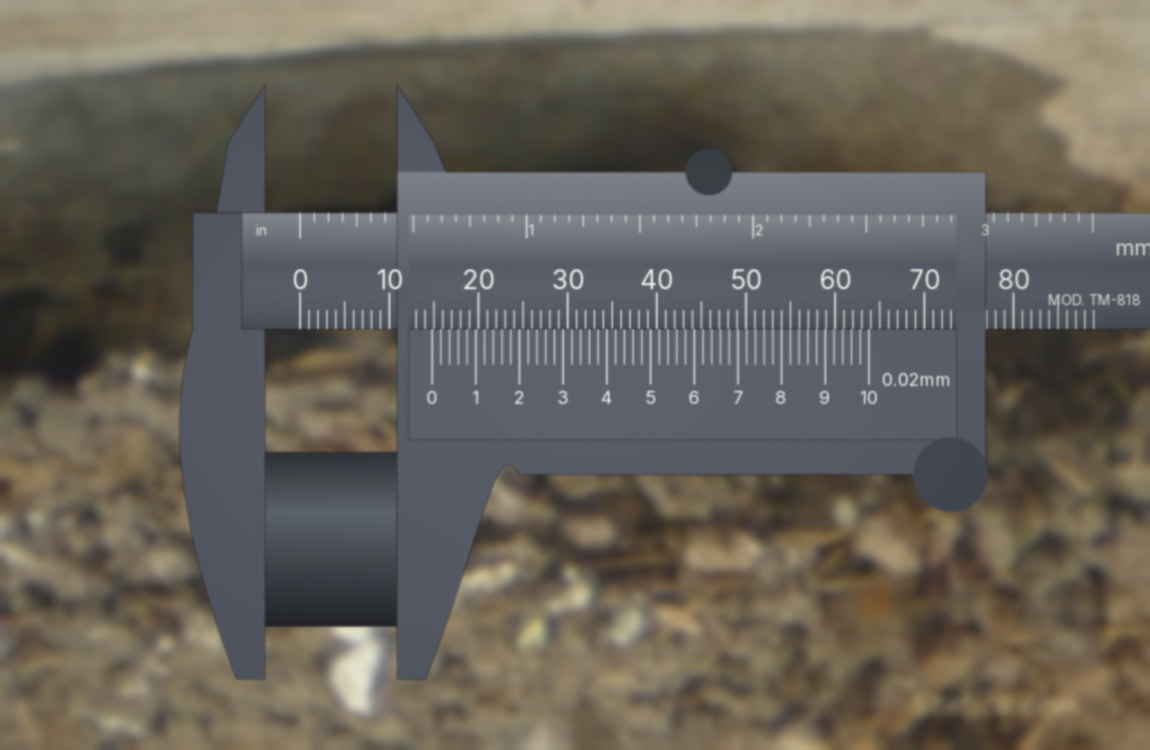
14.8 mm
